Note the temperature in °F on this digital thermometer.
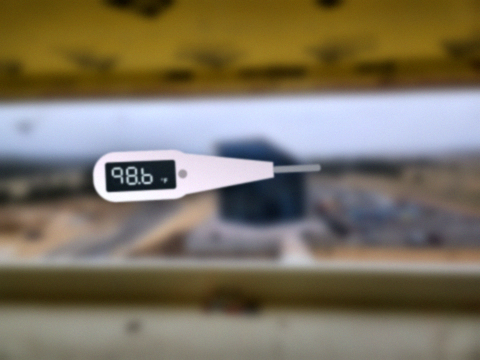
98.6 °F
